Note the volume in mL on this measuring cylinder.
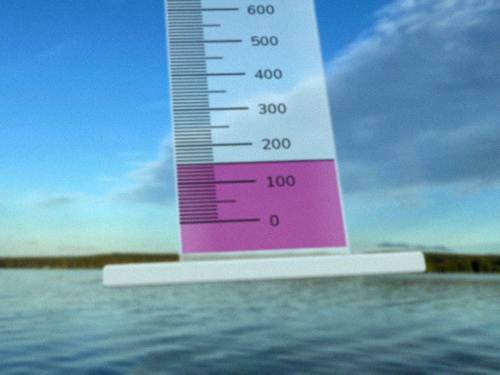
150 mL
